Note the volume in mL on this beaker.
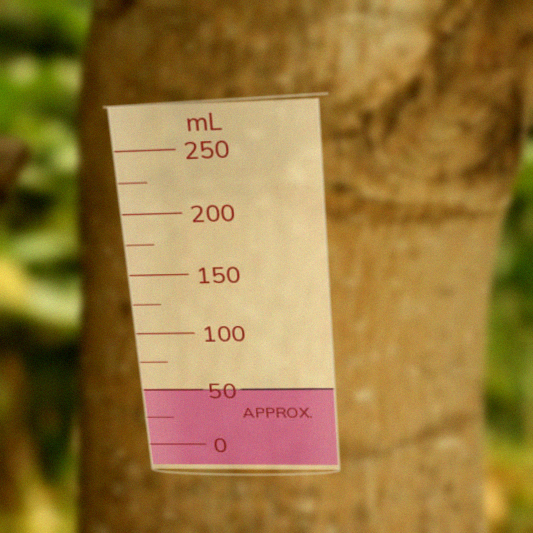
50 mL
